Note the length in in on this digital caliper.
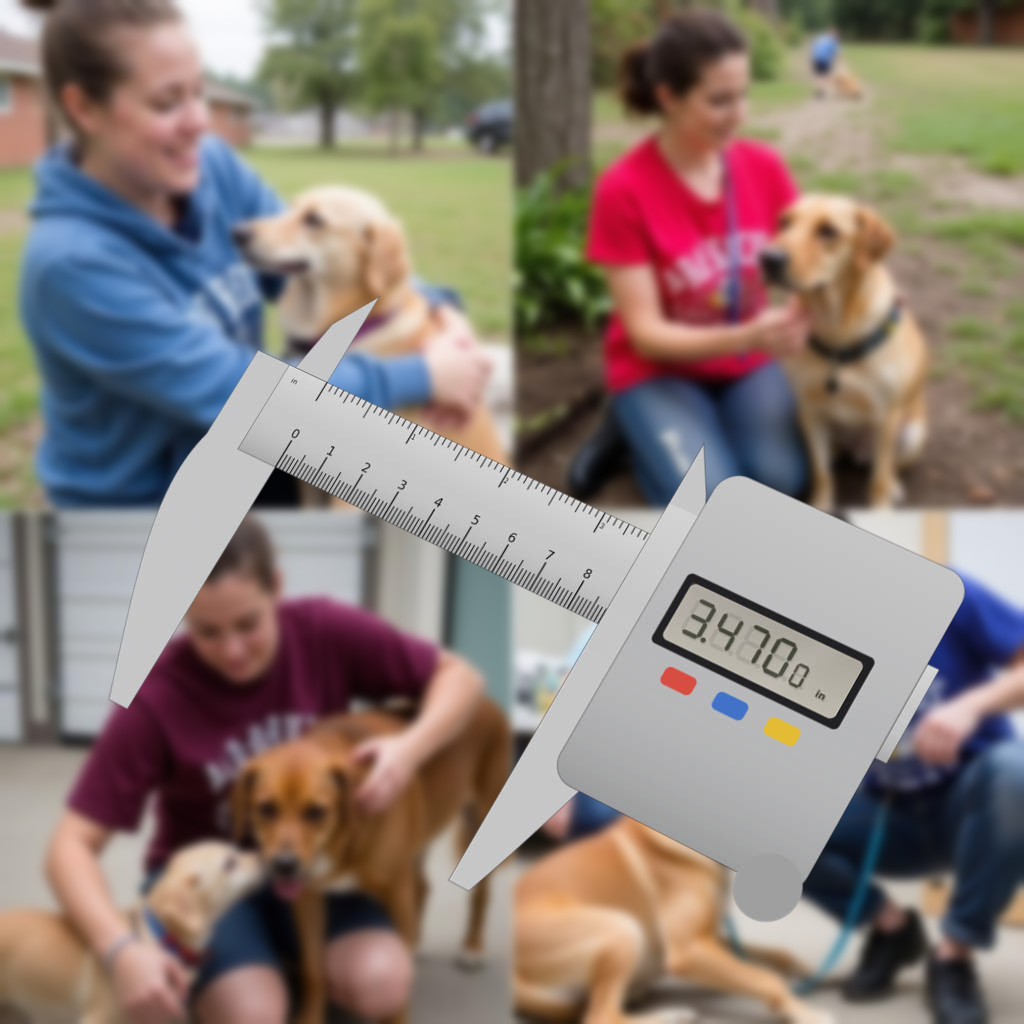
3.4700 in
